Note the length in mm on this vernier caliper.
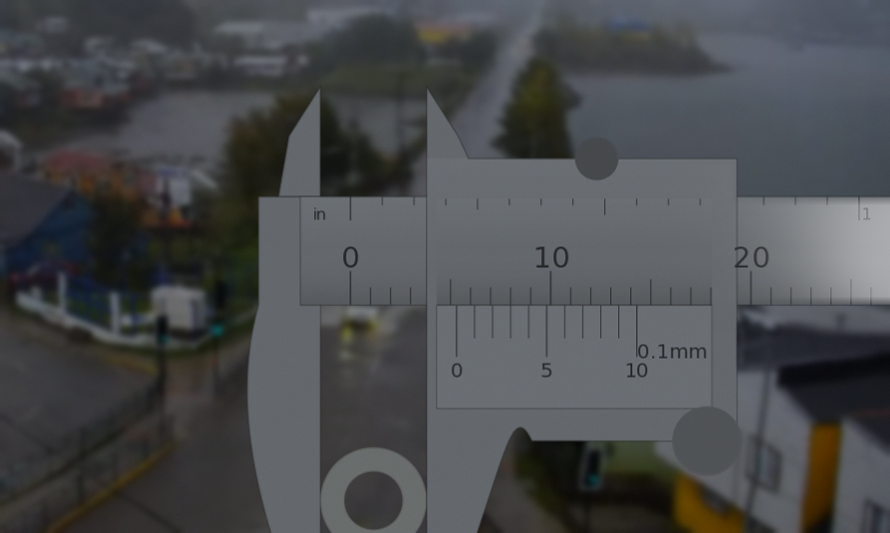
5.3 mm
